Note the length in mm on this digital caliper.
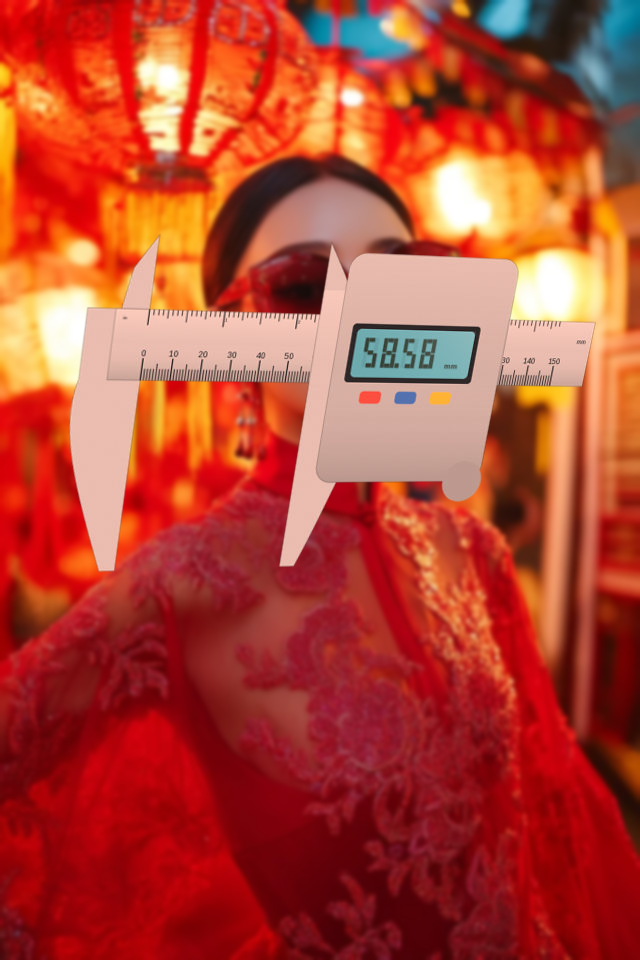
58.58 mm
